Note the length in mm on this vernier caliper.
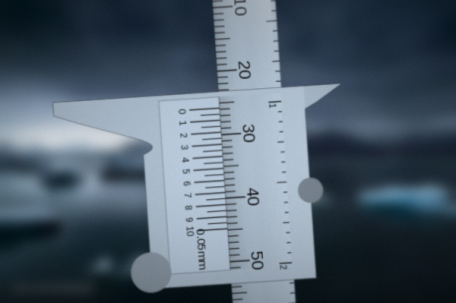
25.8 mm
